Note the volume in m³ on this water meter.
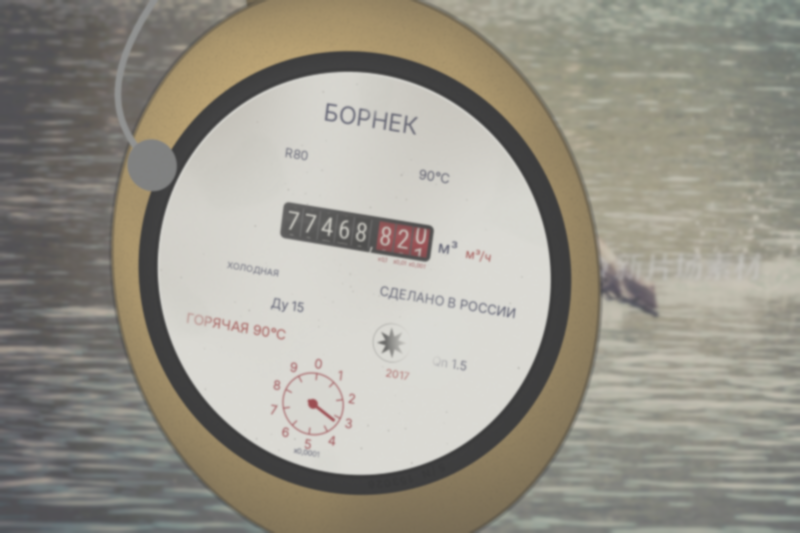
77468.8203 m³
